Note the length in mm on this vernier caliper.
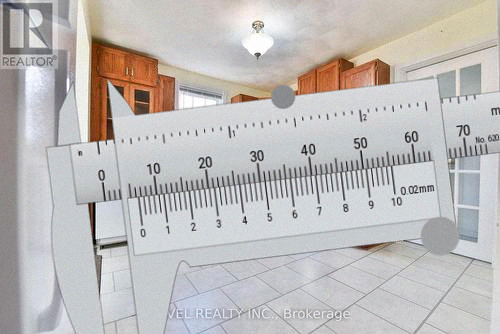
6.5 mm
